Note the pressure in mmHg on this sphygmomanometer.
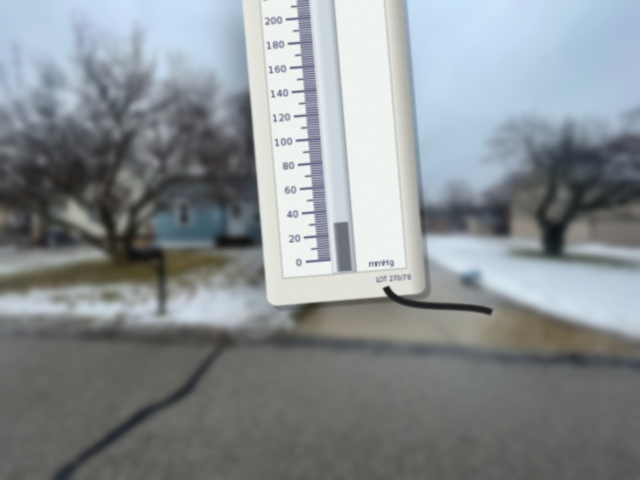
30 mmHg
